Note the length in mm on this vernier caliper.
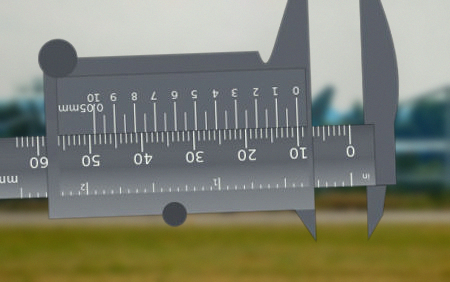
10.0 mm
